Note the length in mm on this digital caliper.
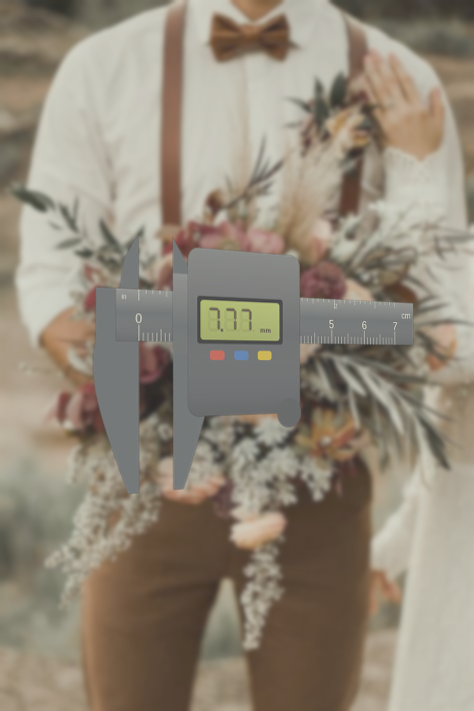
7.77 mm
